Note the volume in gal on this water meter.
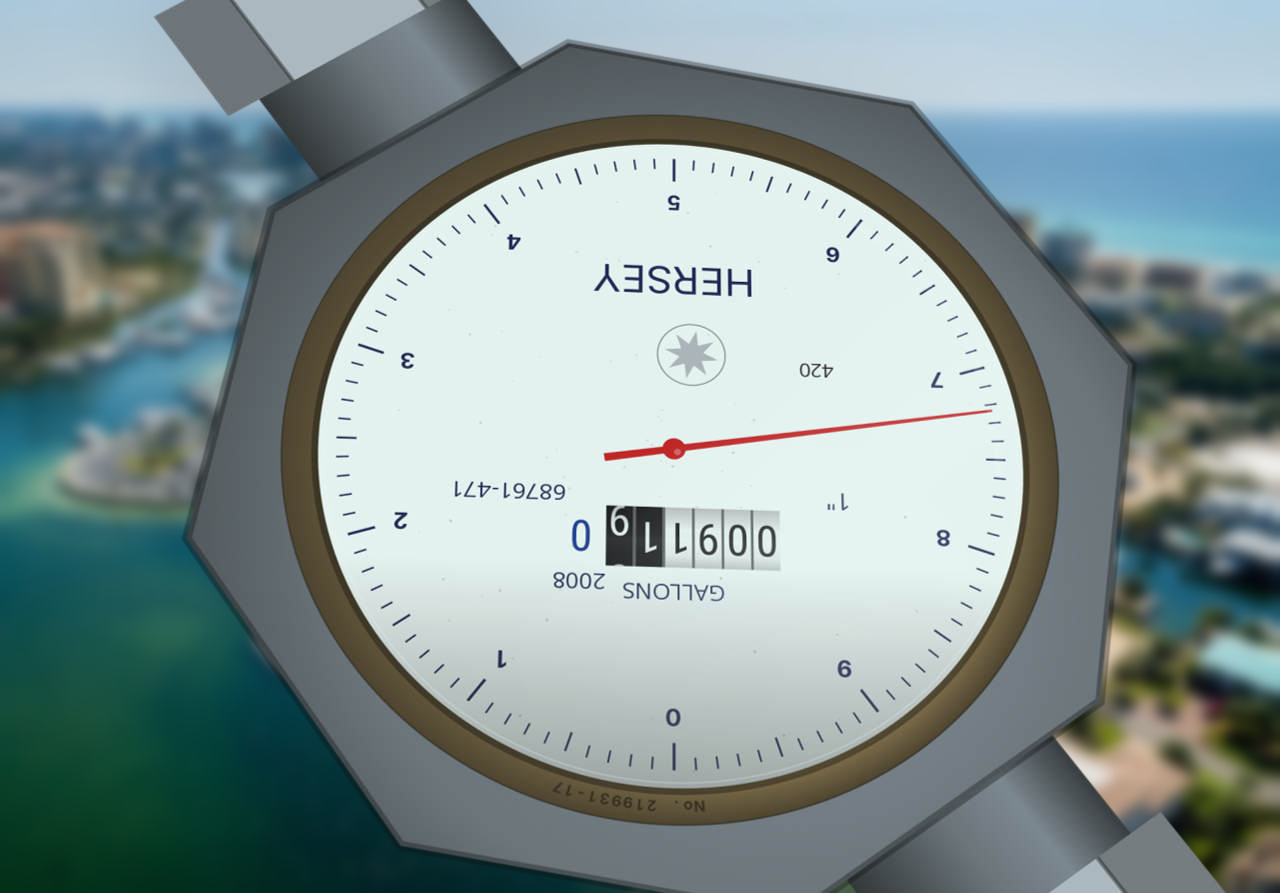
91187.2 gal
